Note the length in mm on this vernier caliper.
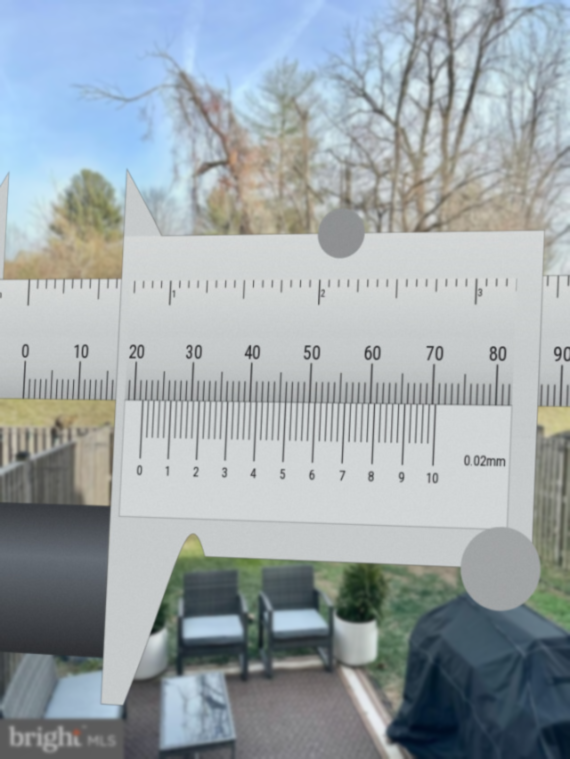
21.5 mm
